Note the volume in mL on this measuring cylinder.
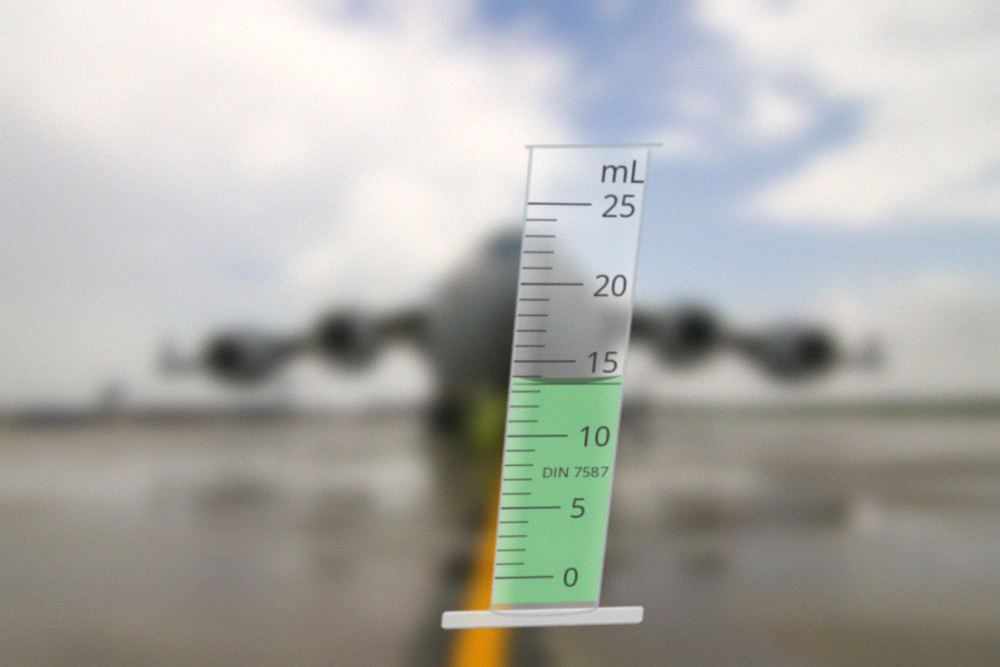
13.5 mL
